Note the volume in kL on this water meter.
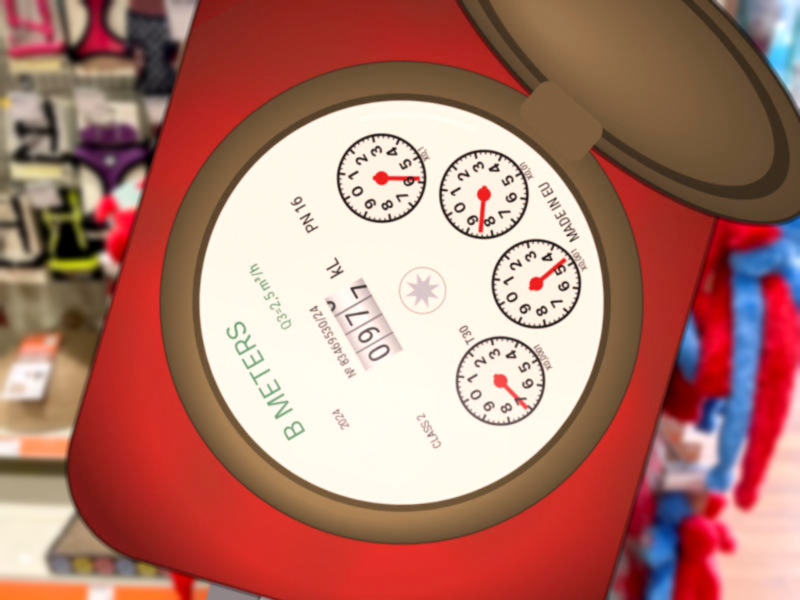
976.5847 kL
